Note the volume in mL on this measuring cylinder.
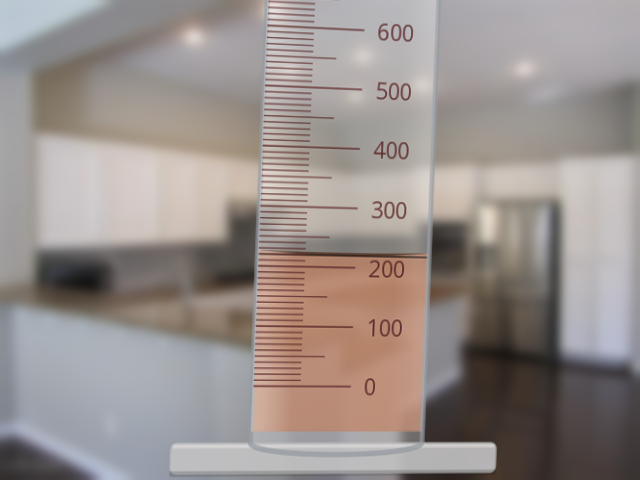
220 mL
